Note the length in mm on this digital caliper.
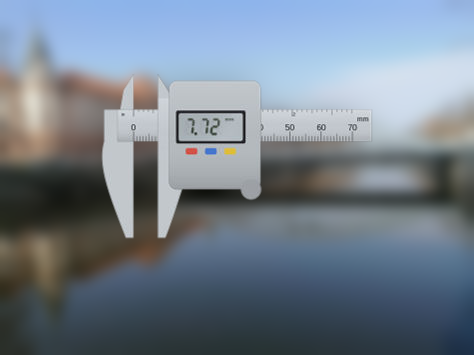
7.72 mm
